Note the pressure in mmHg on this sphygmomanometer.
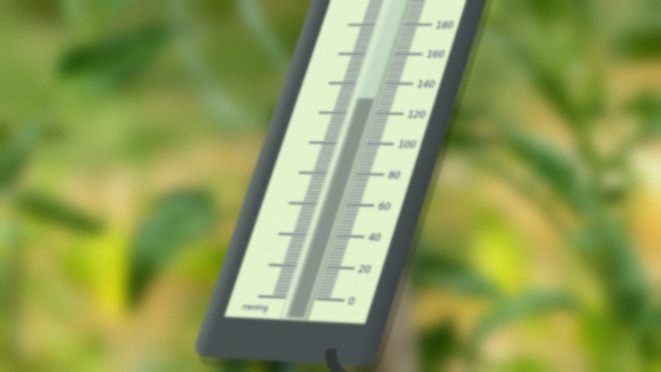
130 mmHg
